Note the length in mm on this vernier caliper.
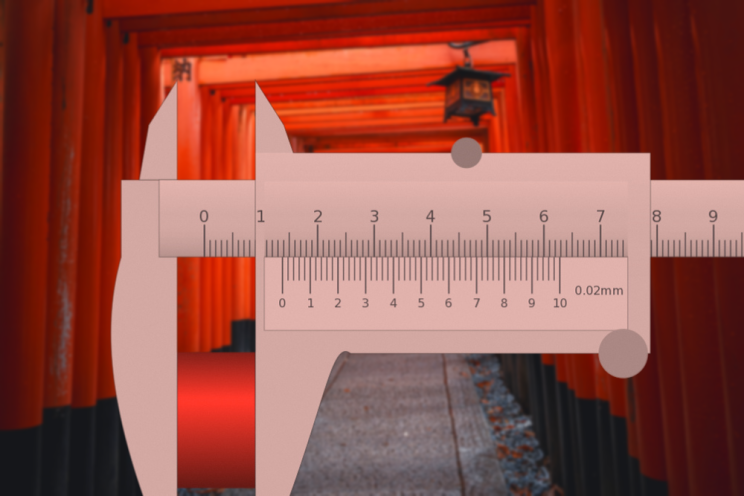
13.8 mm
